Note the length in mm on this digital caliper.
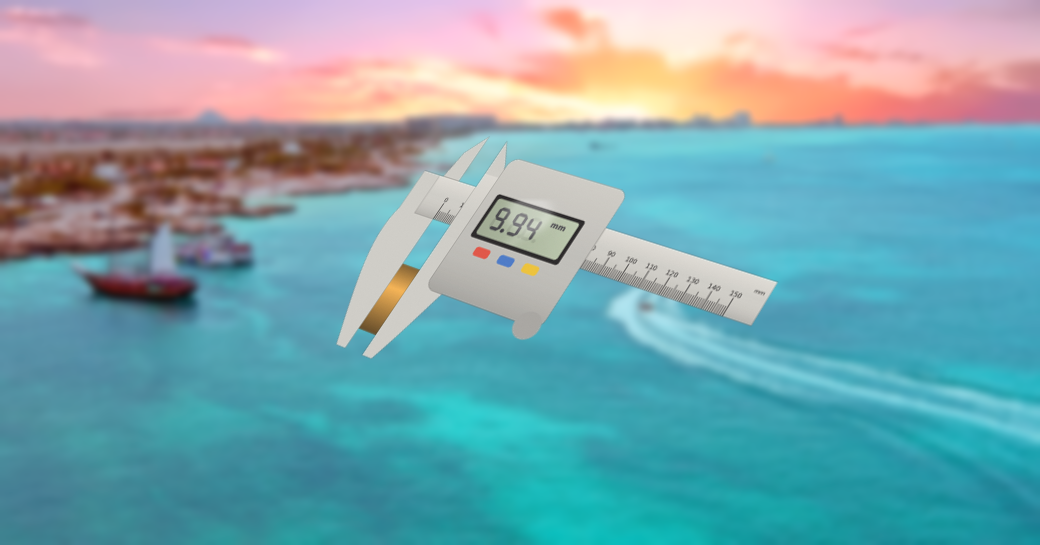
9.94 mm
